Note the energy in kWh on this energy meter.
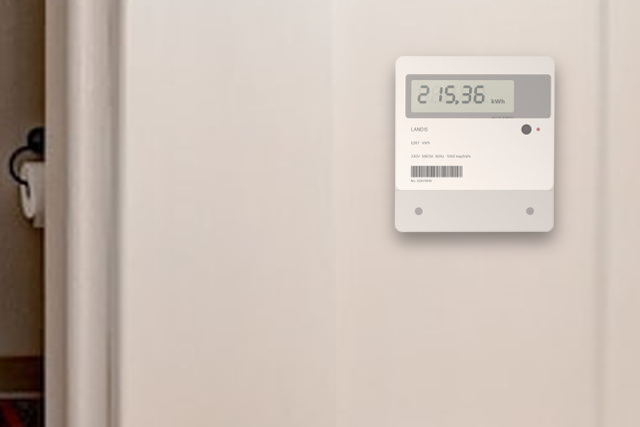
215.36 kWh
